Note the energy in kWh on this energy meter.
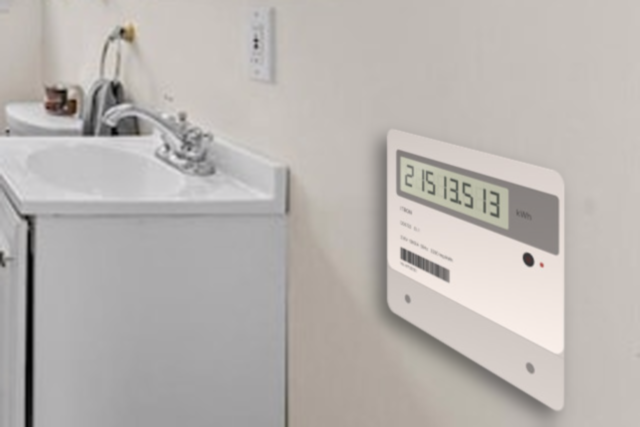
21513.513 kWh
